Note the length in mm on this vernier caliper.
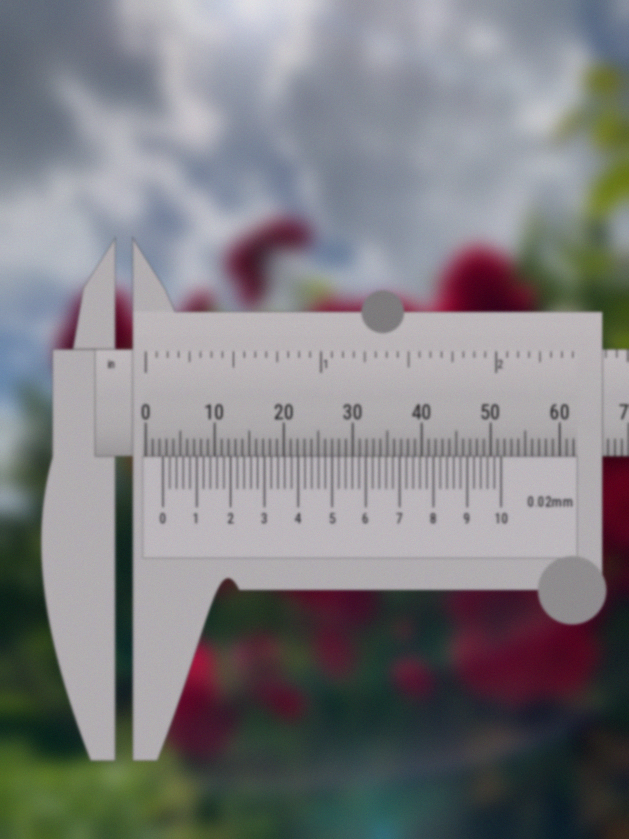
2.5 mm
